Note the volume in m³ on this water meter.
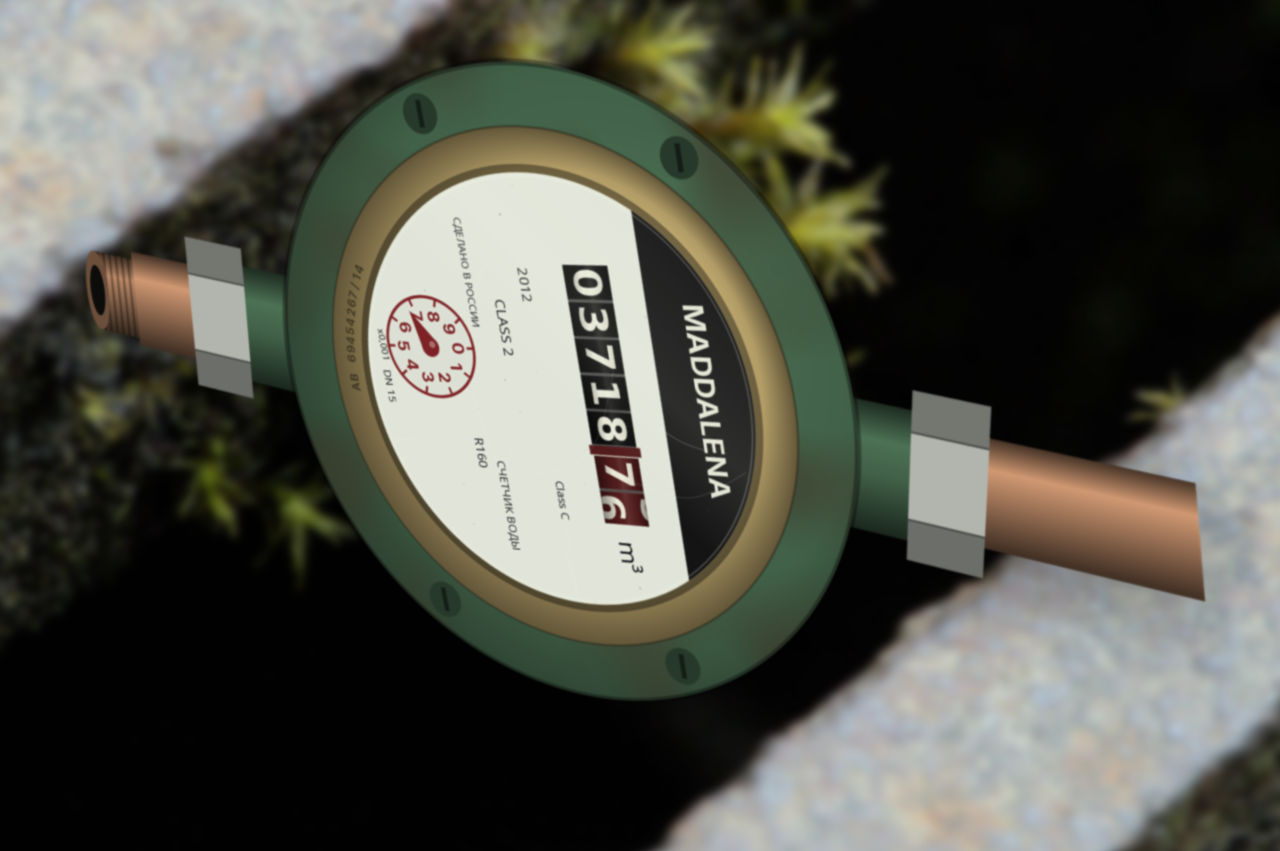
3718.756 m³
